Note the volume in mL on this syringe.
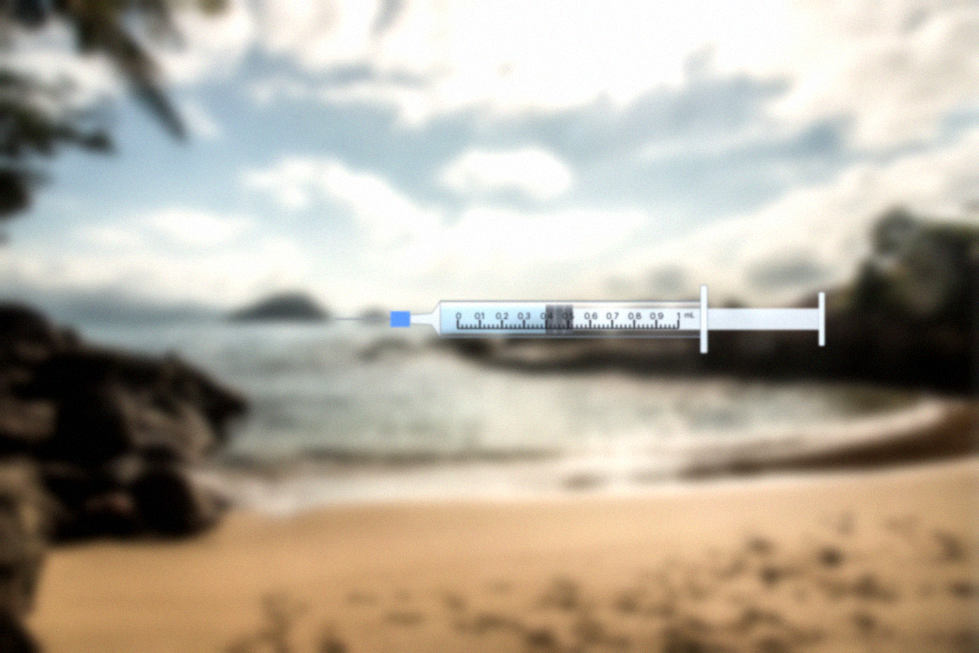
0.4 mL
